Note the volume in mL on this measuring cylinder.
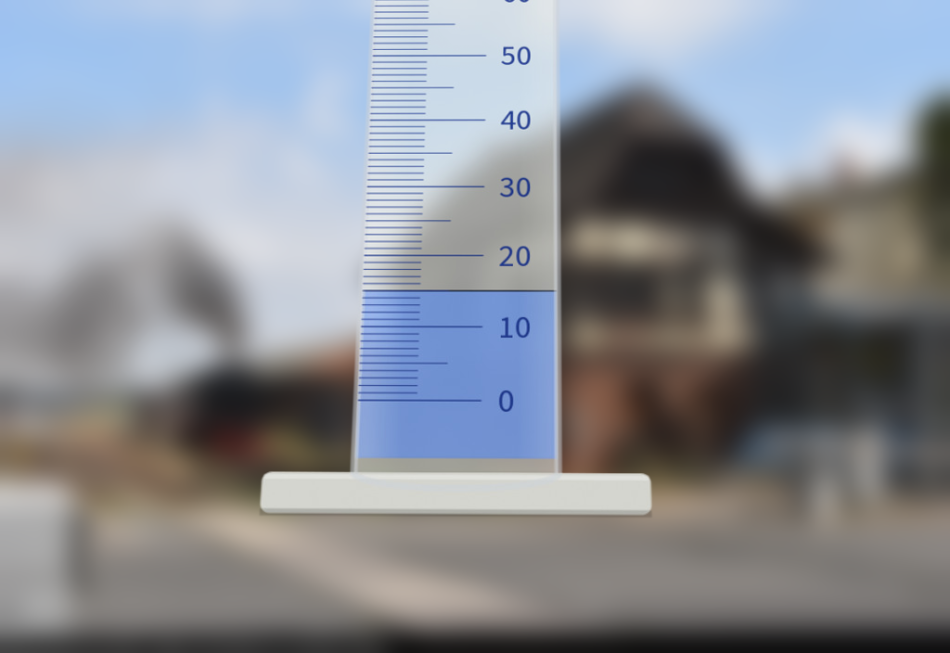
15 mL
